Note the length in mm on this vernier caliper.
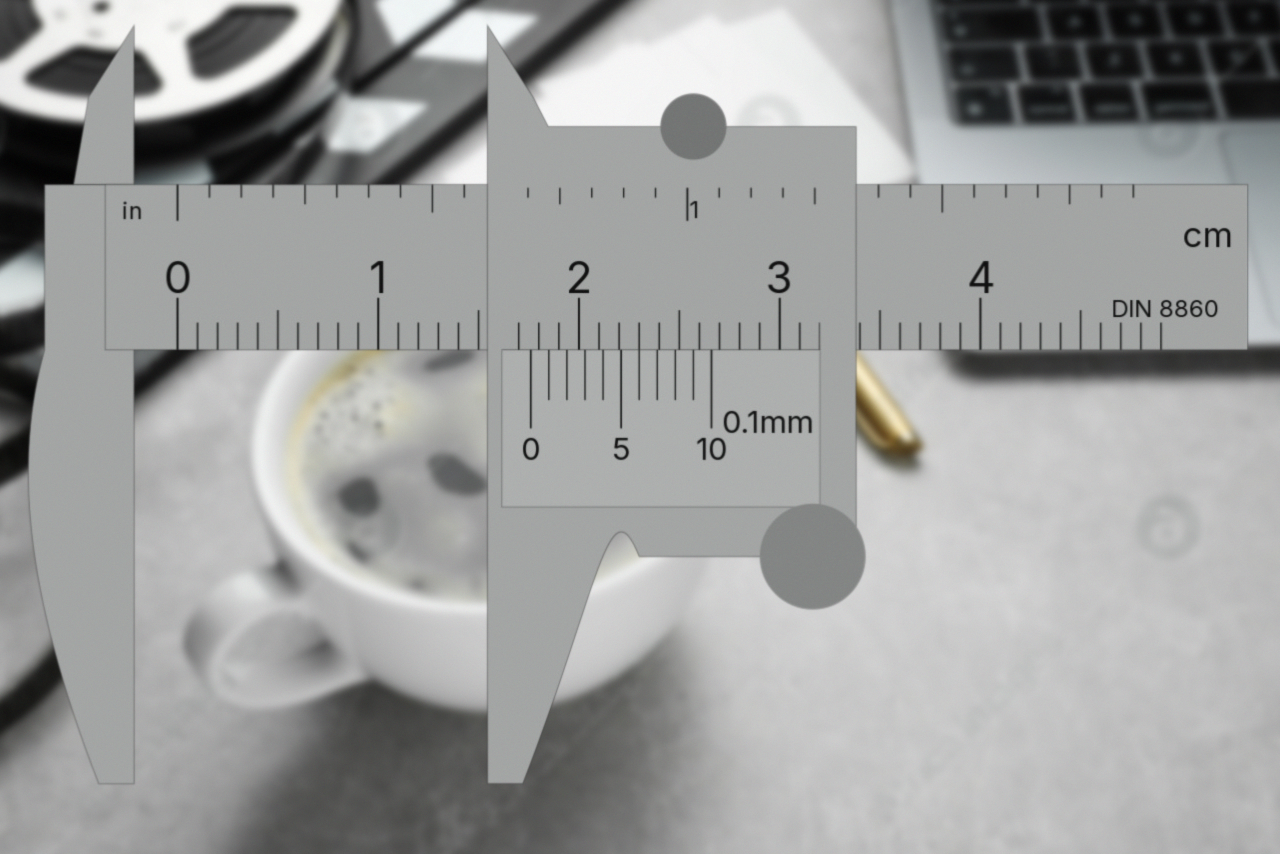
17.6 mm
